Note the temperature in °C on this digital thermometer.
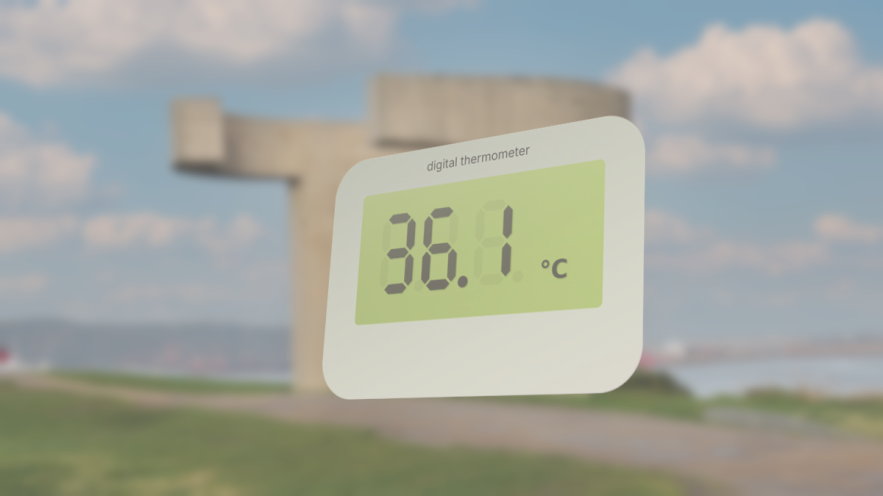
36.1 °C
